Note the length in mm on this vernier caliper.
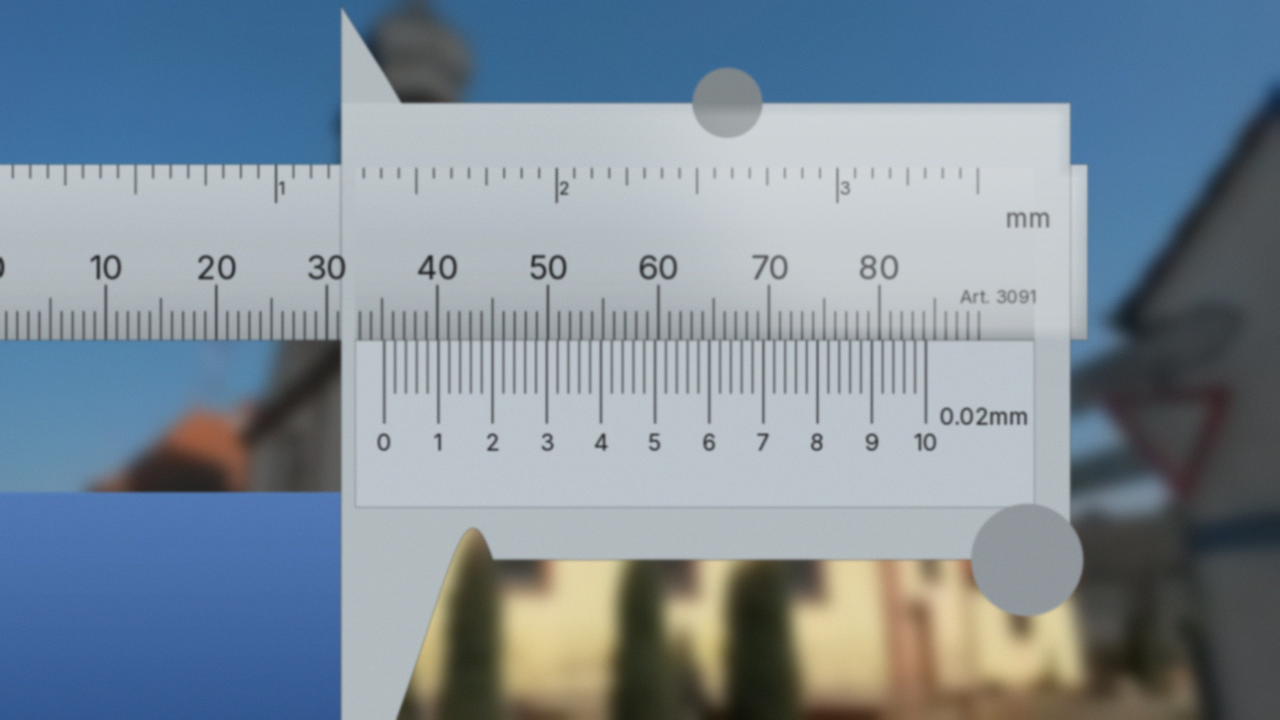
35.2 mm
